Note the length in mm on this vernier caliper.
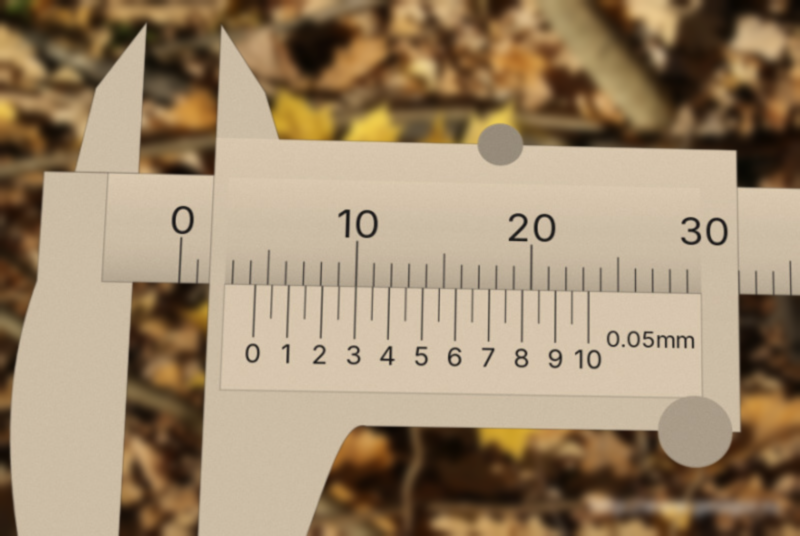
4.3 mm
